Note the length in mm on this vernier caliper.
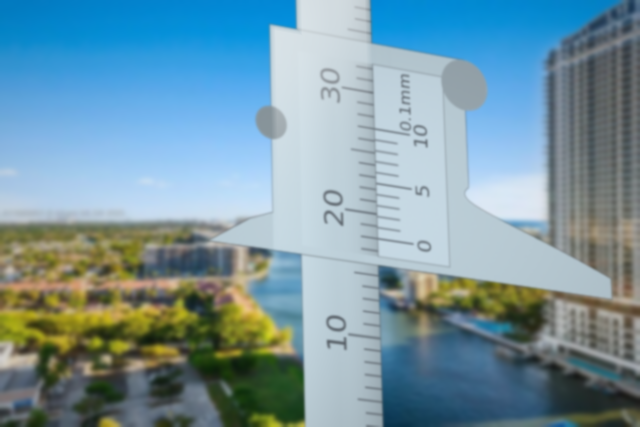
18.0 mm
